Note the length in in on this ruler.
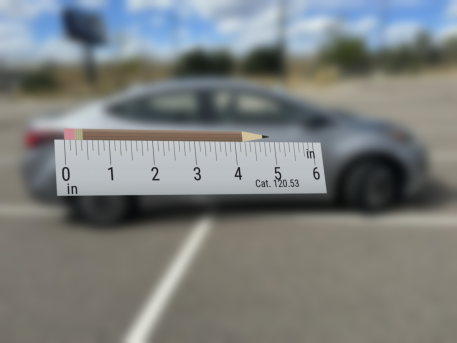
4.875 in
